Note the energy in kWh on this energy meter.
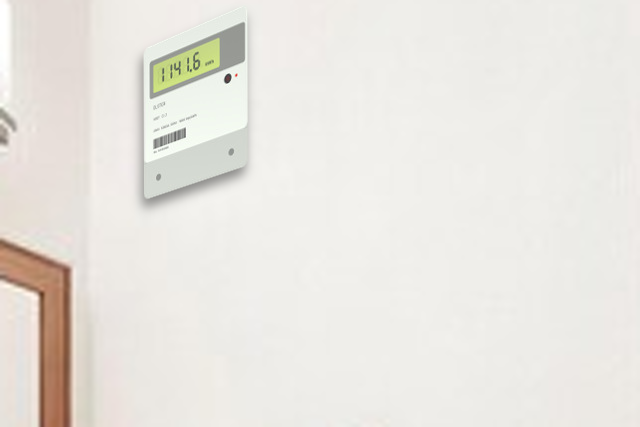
1141.6 kWh
